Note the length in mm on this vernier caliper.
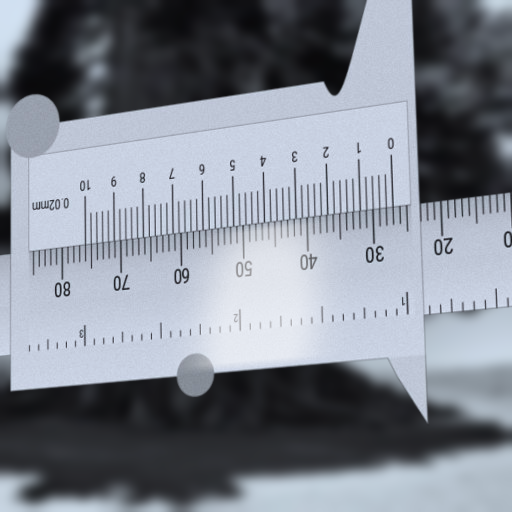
27.0 mm
